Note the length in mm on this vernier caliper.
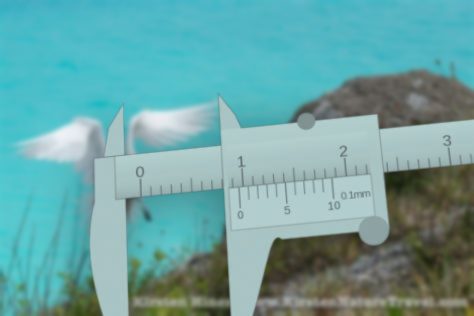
9.6 mm
